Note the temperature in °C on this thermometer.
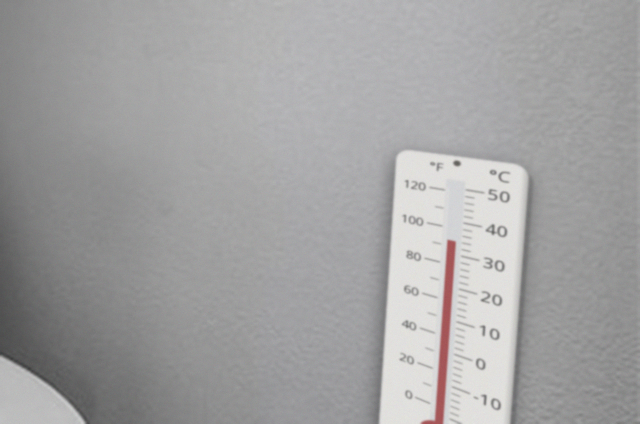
34 °C
